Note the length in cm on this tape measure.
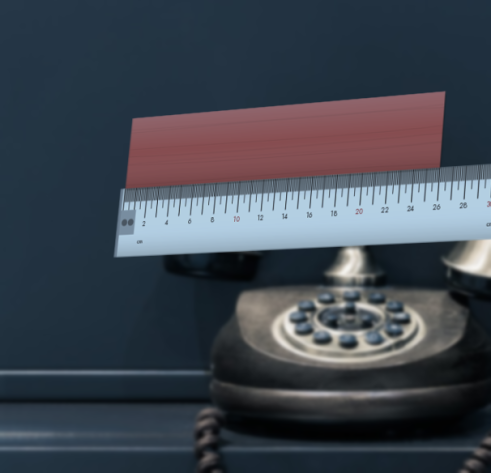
26 cm
